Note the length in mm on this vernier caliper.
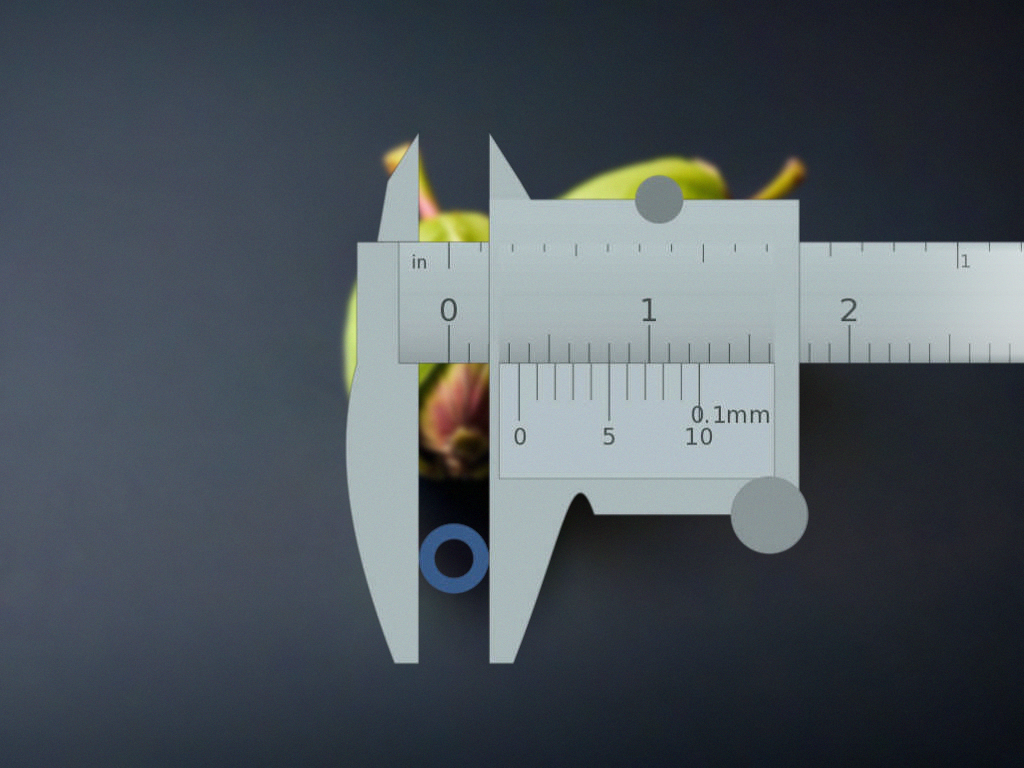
3.5 mm
